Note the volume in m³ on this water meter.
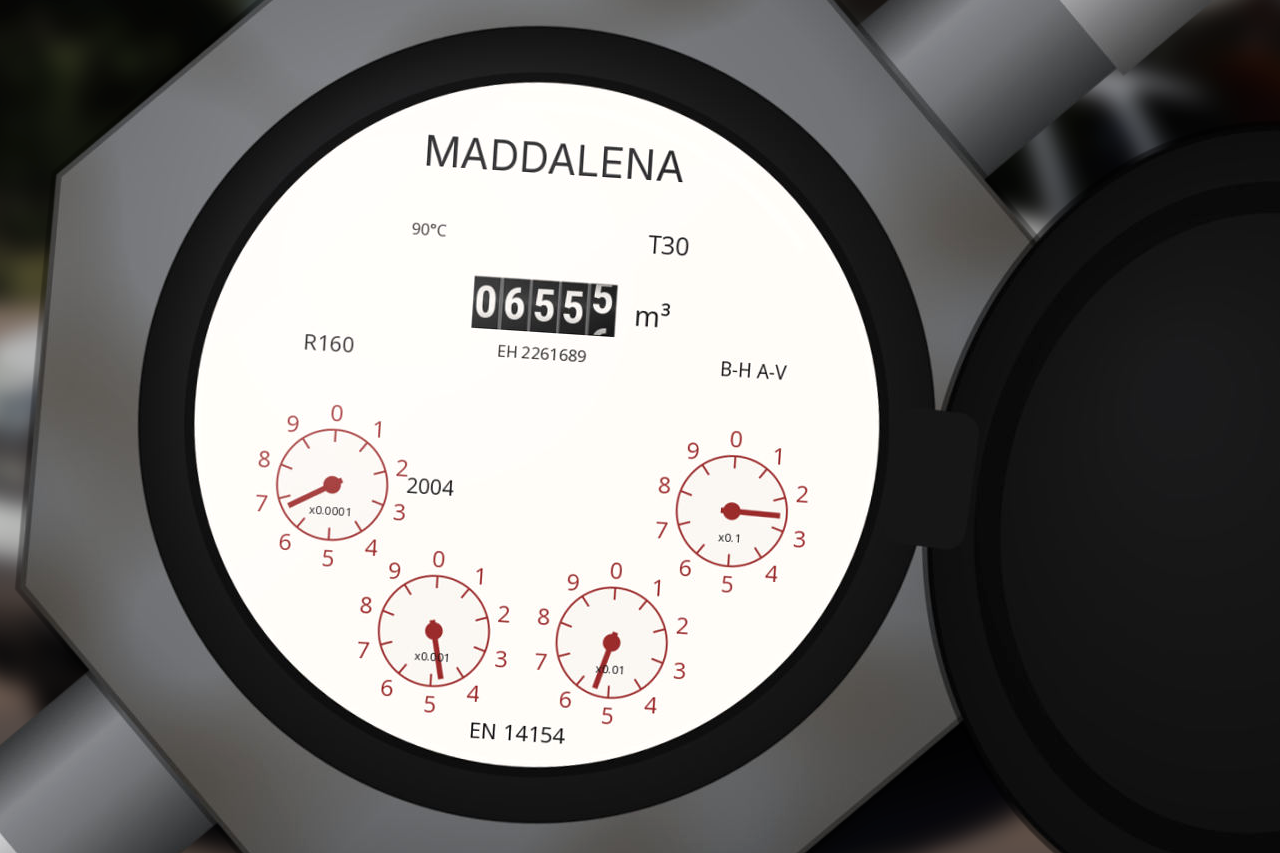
6555.2546 m³
